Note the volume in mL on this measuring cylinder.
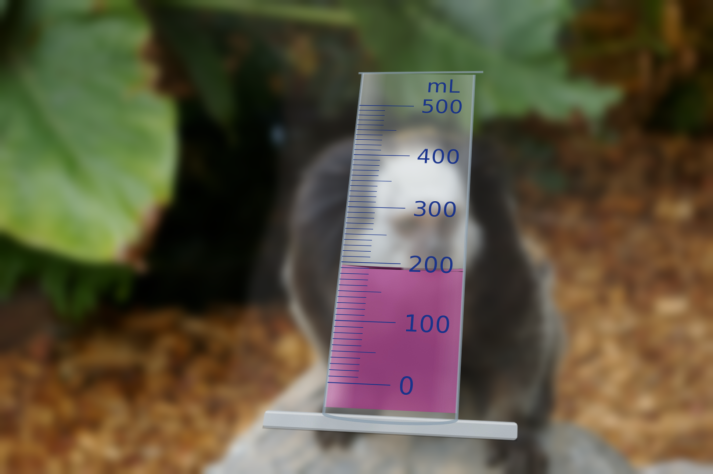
190 mL
